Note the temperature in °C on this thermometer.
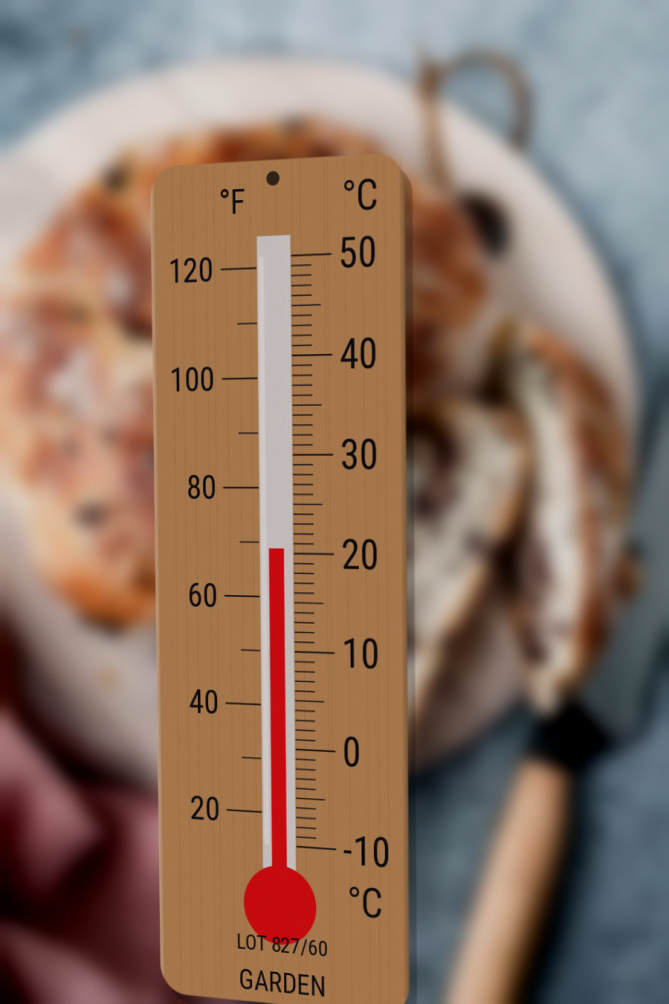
20.5 °C
